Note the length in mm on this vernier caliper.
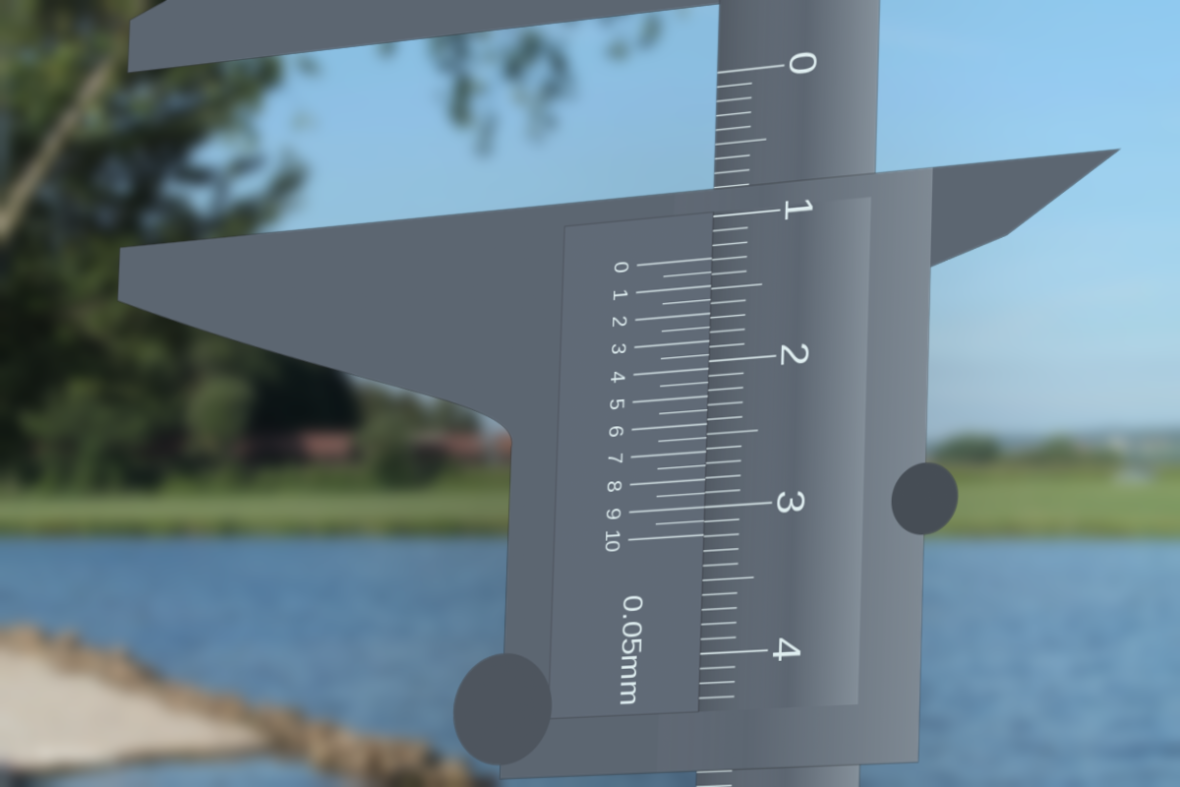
12.9 mm
